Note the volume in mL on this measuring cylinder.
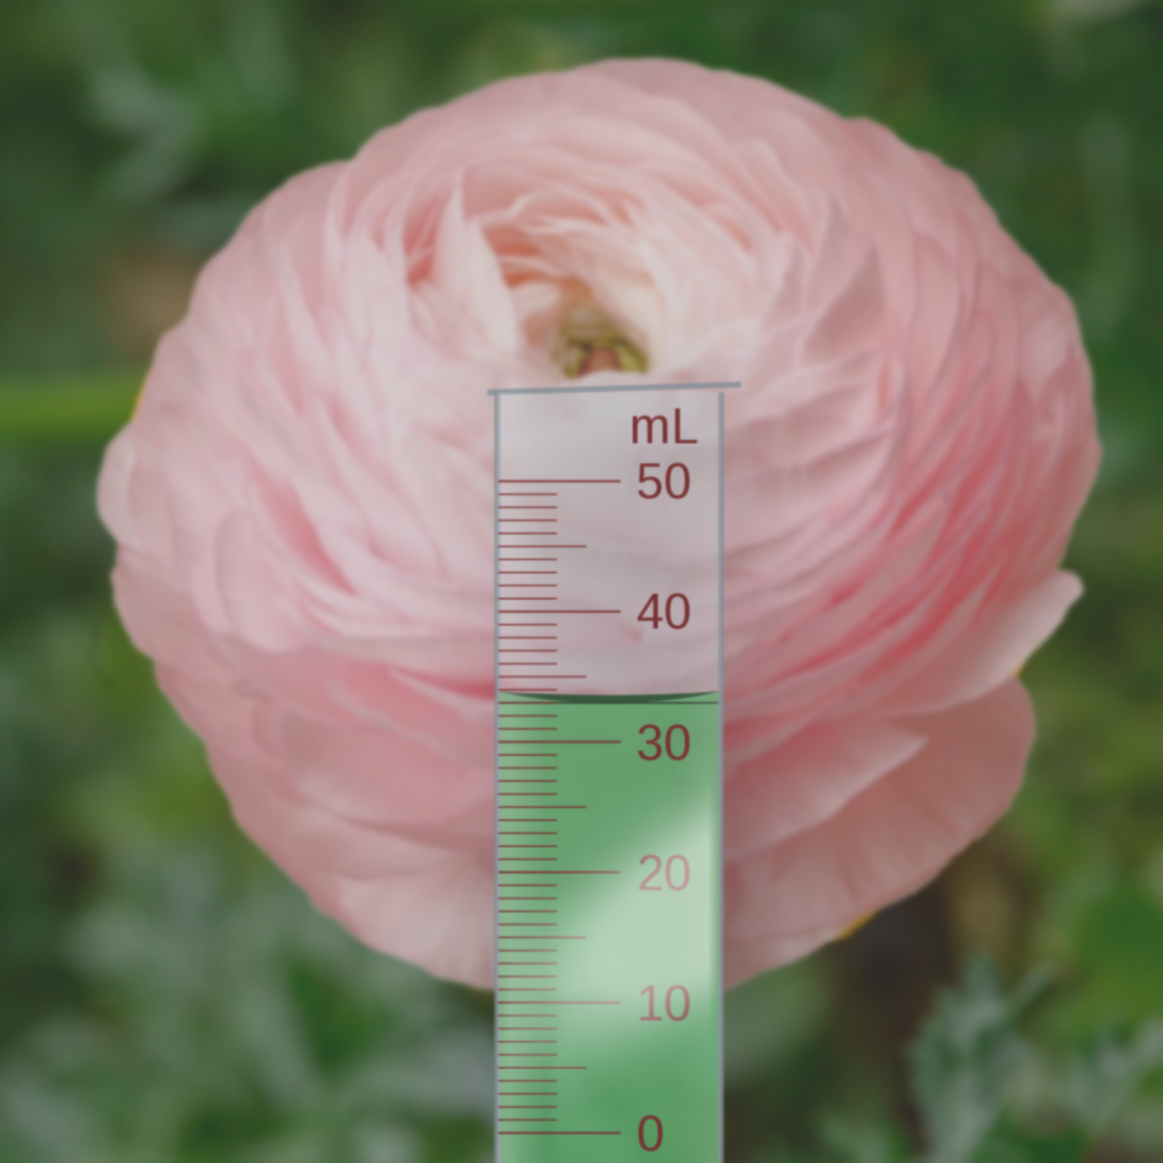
33 mL
